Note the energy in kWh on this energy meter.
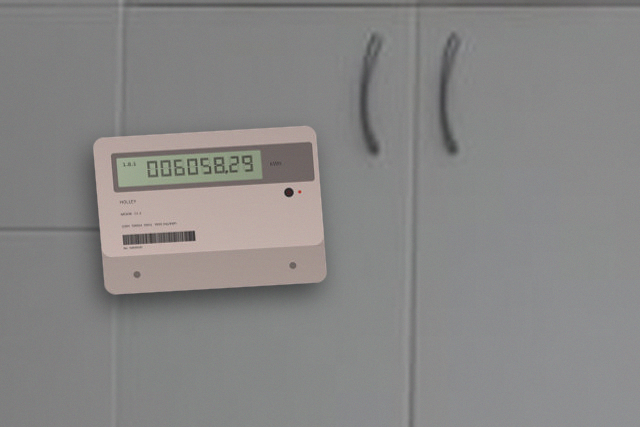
6058.29 kWh
